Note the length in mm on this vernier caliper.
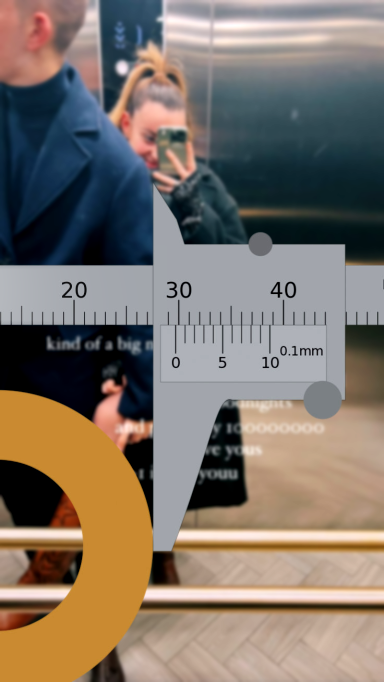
29.7 mm
